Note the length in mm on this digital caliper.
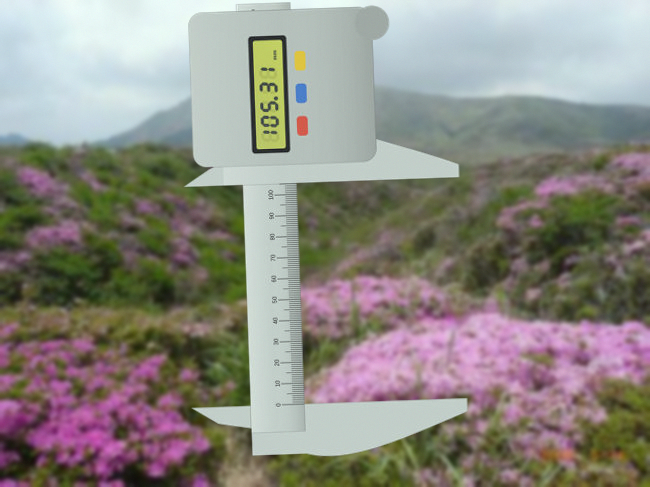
105.31 mm
